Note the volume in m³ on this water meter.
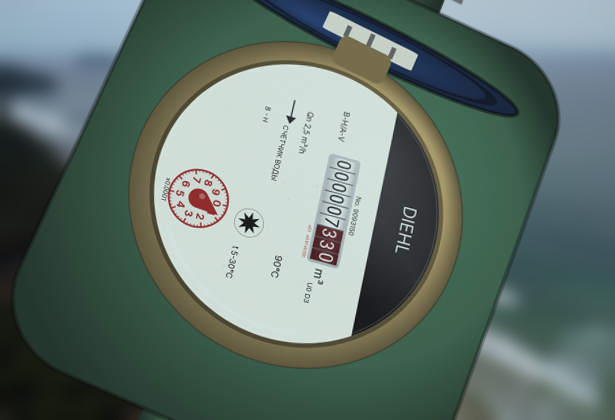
7.3300 m³
